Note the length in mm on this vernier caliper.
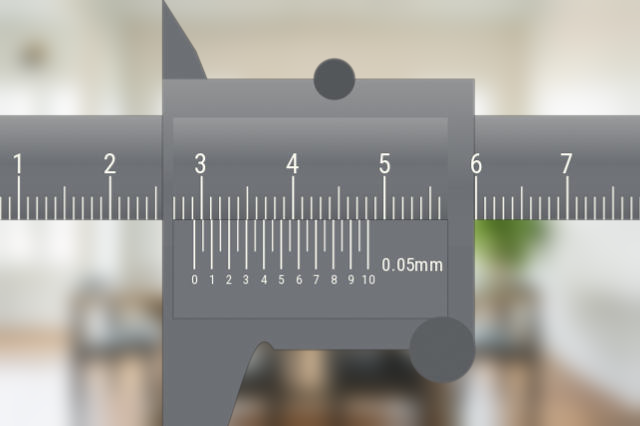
29.2 mm
